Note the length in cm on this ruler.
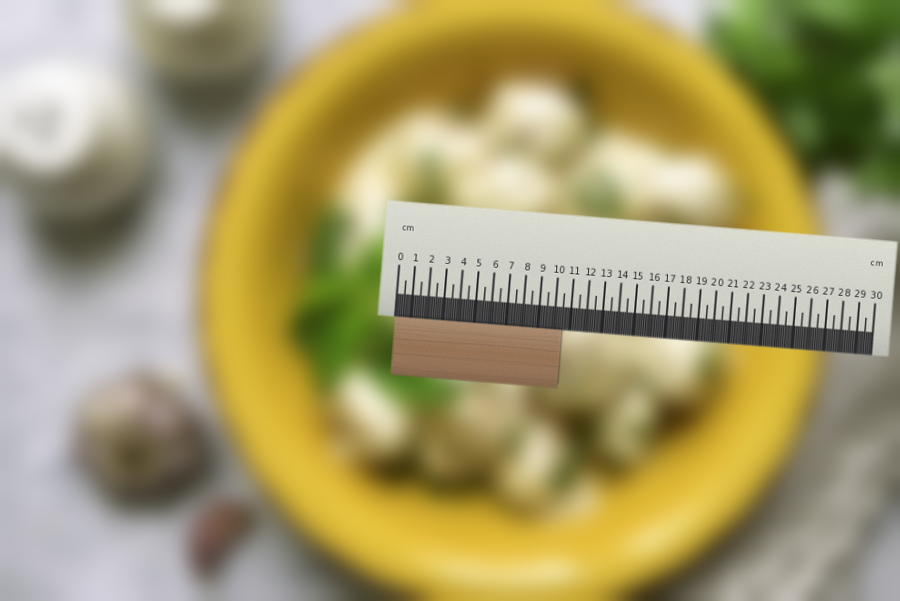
10.5 cm
